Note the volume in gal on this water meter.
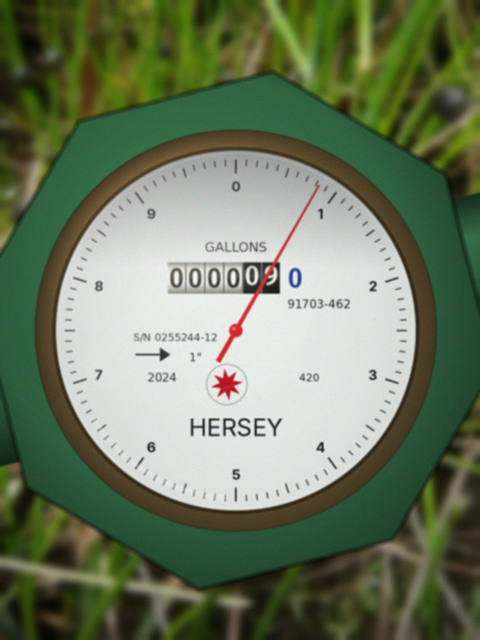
90.8 gal
